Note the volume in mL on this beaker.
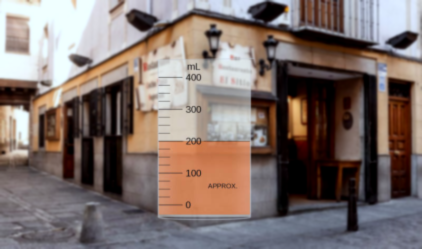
200 mL
